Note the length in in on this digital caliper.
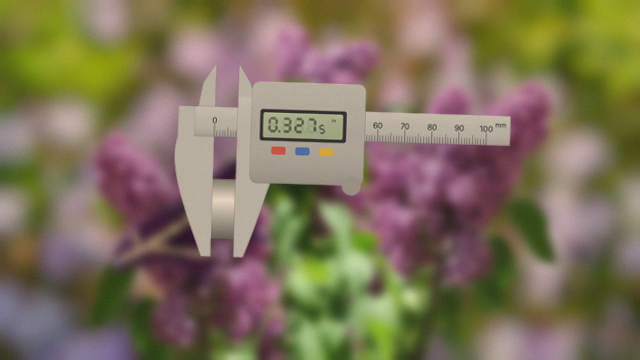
0.3275 in
